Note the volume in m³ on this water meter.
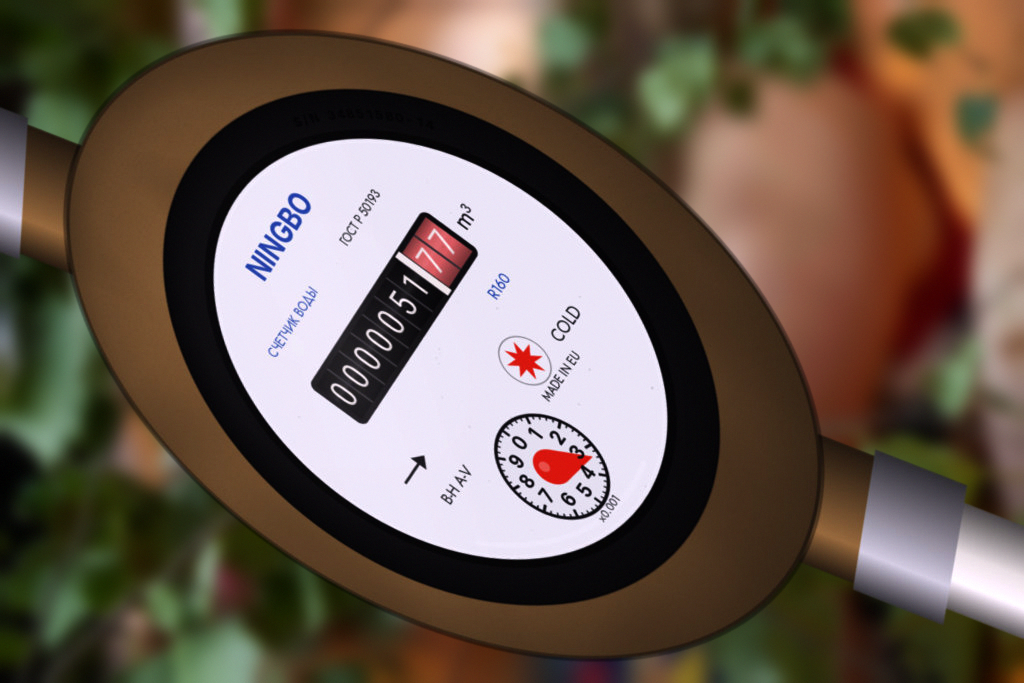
51.773 m³
